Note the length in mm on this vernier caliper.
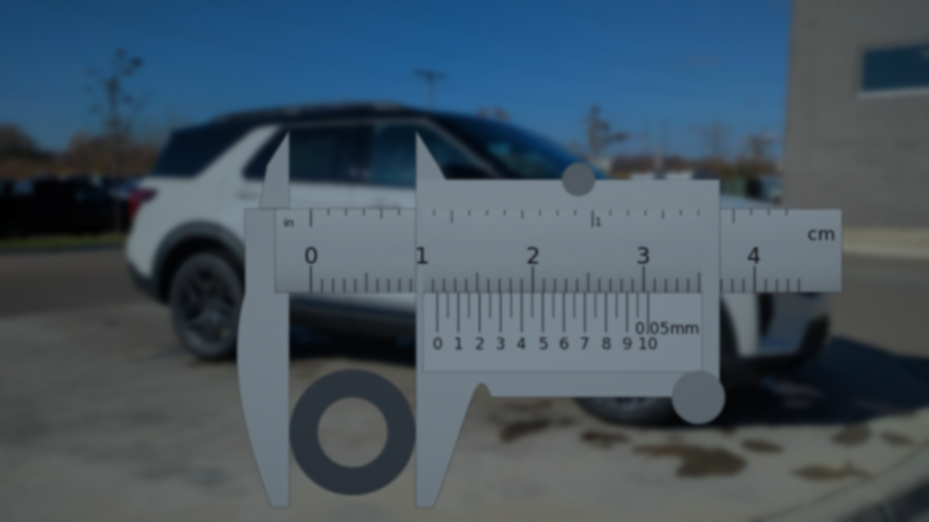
11.4 mm
